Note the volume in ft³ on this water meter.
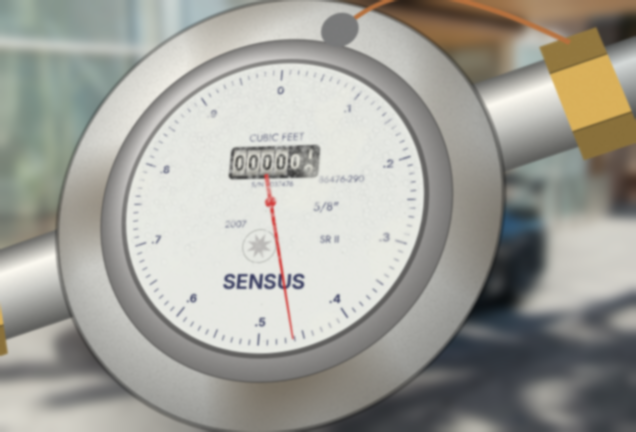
1.46 ft³
